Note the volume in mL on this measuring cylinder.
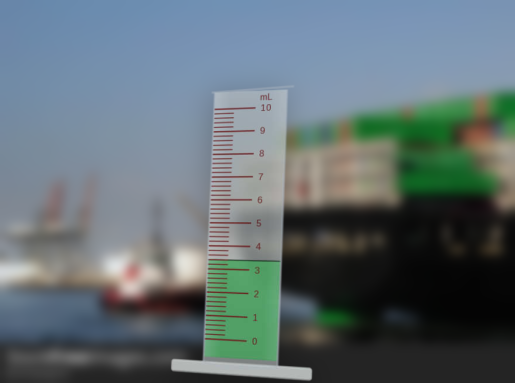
3.4 mL
